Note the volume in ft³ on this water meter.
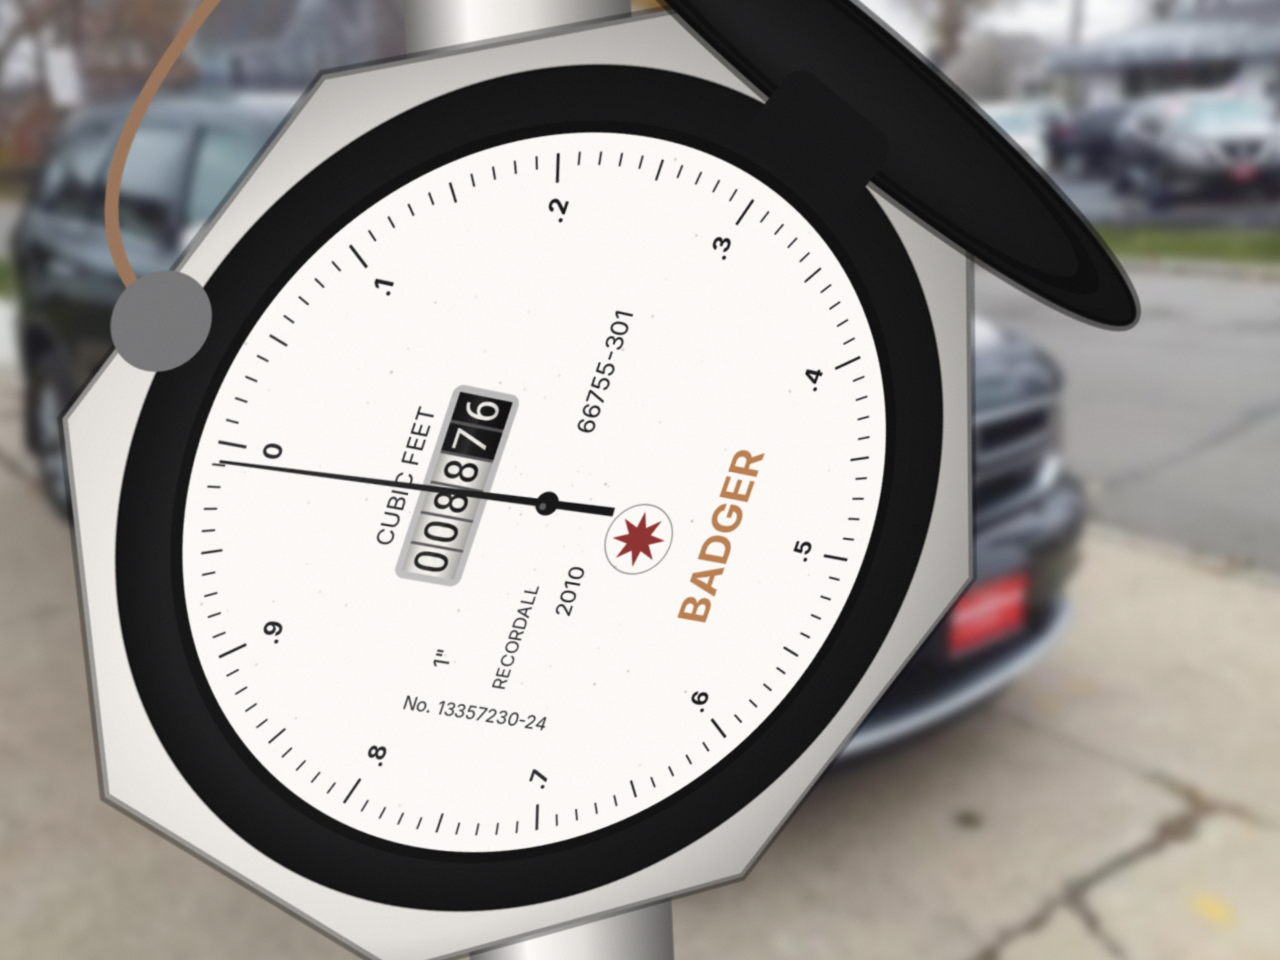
8875.99 ft³
